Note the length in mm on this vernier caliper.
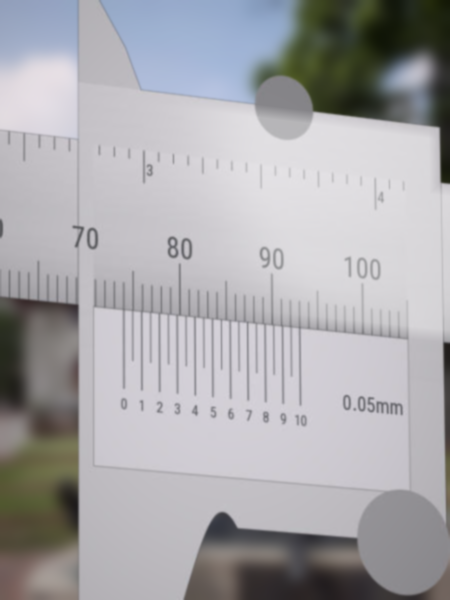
74.0 mm
